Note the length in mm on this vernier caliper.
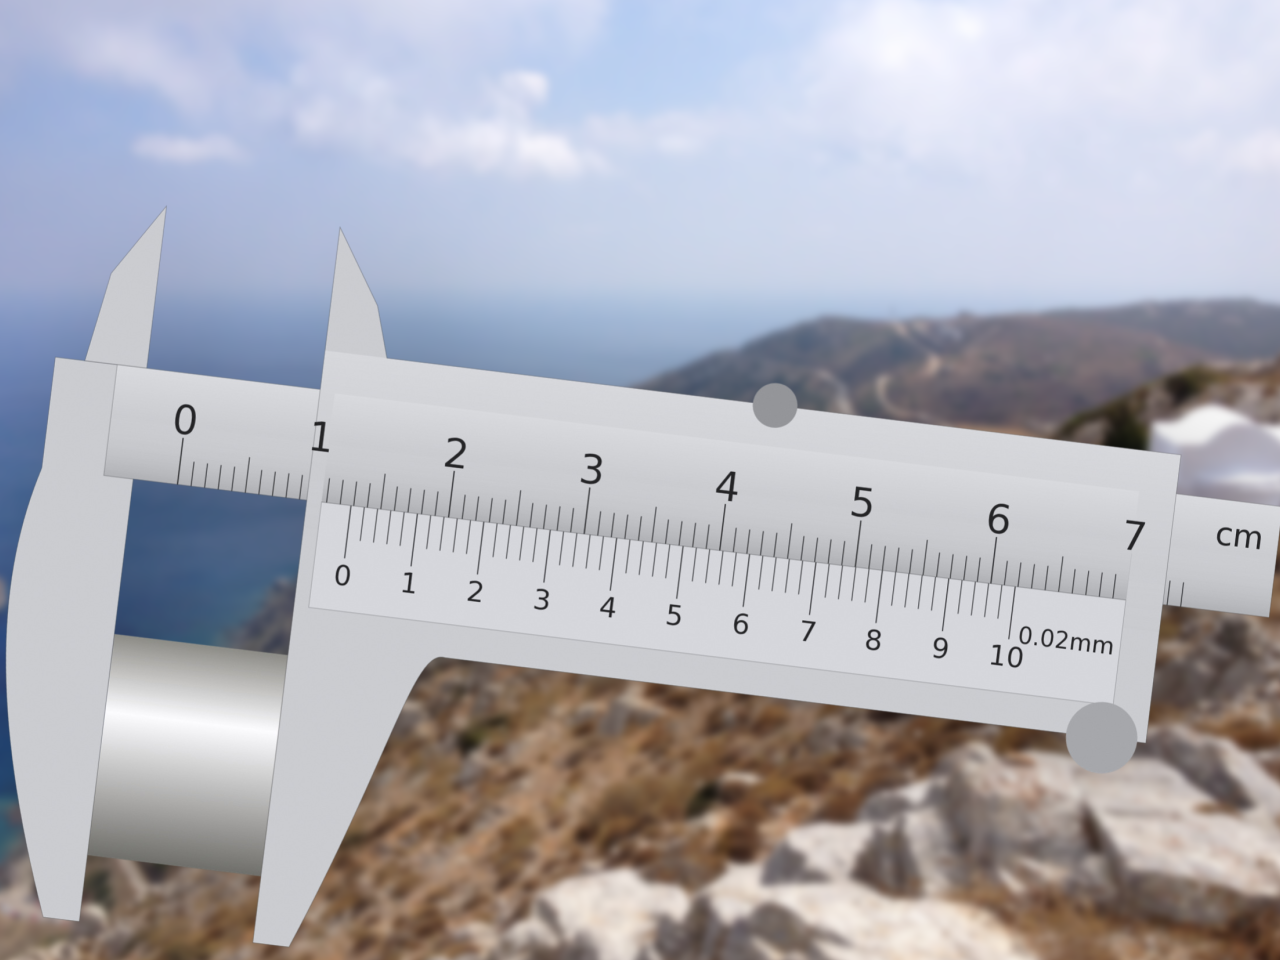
12.8 mm
